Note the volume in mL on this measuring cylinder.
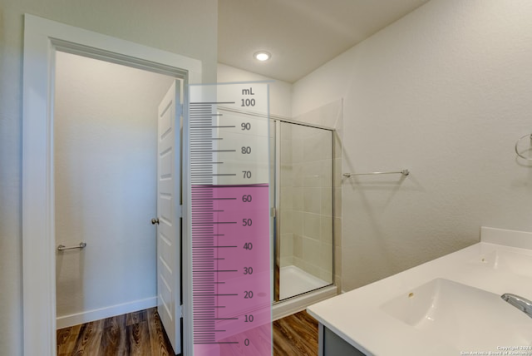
65 mL
